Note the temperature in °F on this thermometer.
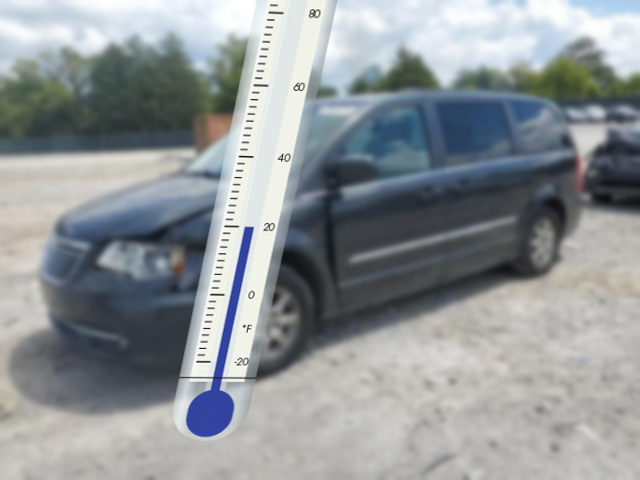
20 °F
